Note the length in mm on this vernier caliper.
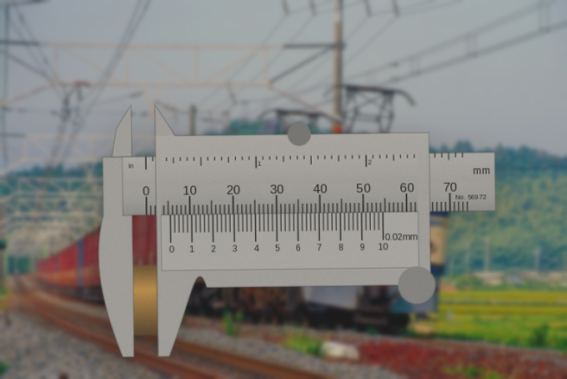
5.5 mm
